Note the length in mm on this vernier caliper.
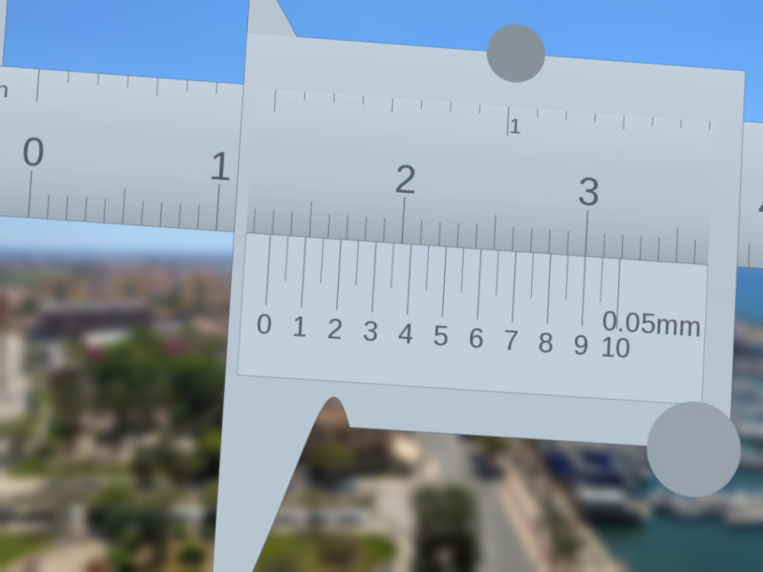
12.9 mm
